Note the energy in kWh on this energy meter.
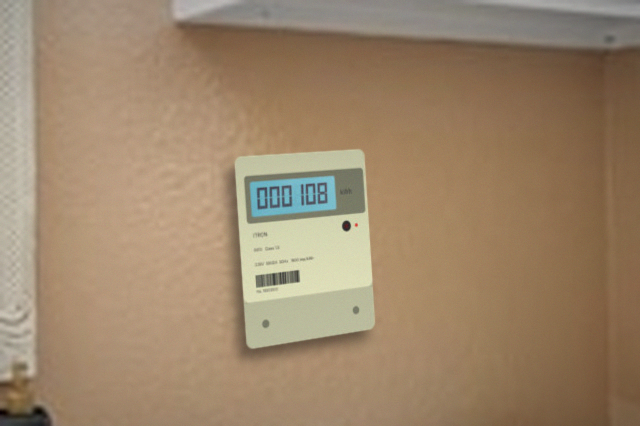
108 kWh
